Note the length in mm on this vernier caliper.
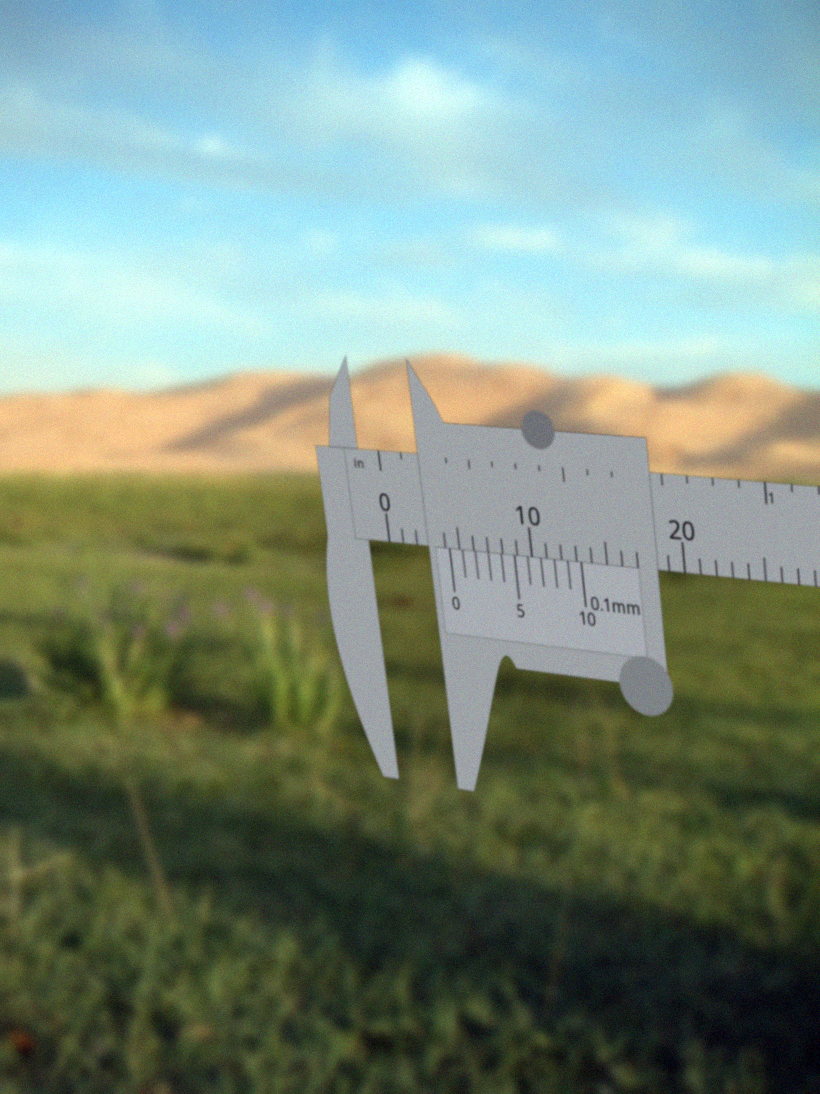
4.3 mm
